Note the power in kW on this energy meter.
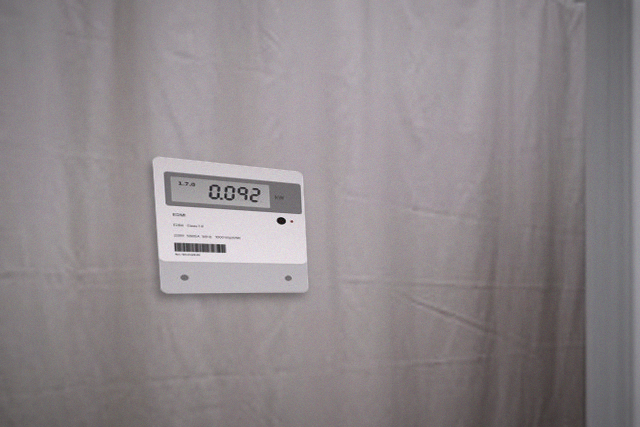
0.092 kW
